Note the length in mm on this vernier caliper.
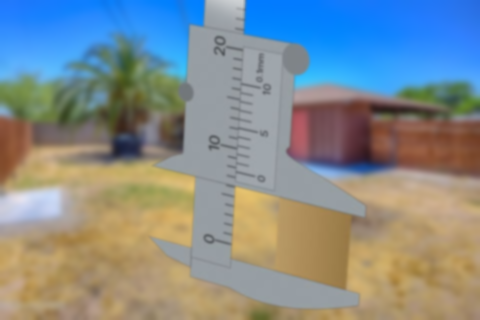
7.6 mm
